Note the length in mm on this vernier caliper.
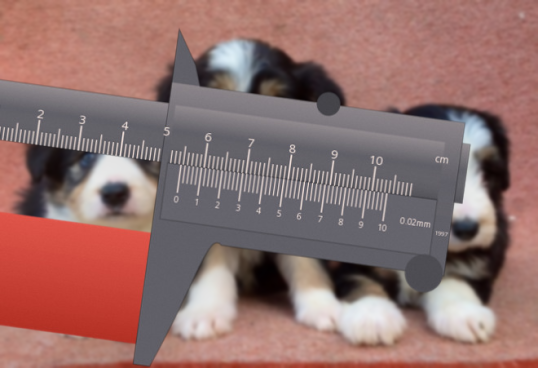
54.5 mm
